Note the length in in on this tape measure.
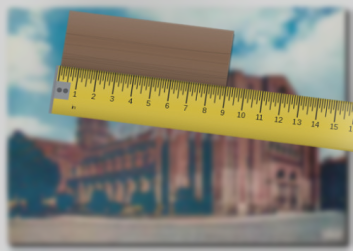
9 in
